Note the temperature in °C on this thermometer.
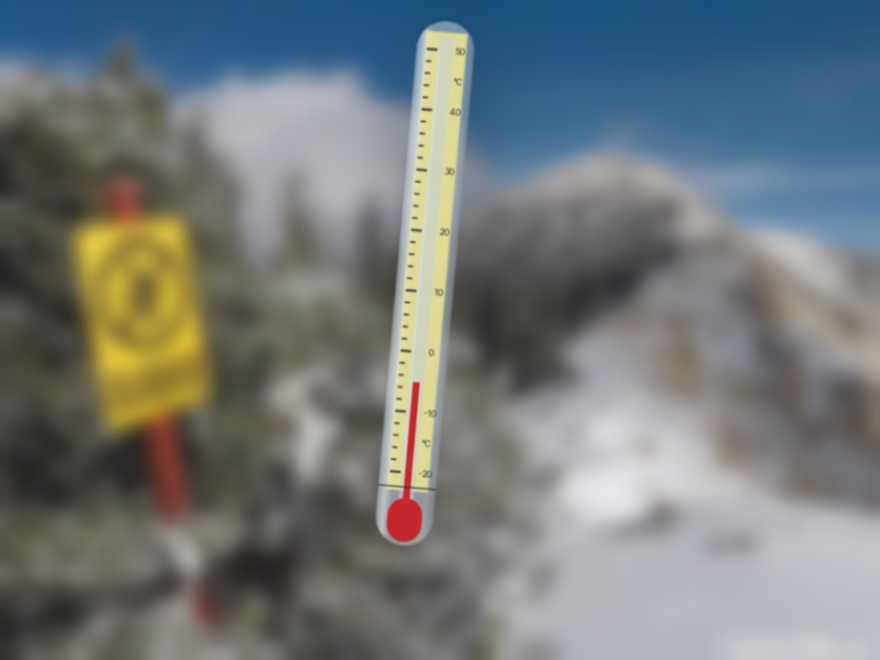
-5 °C
